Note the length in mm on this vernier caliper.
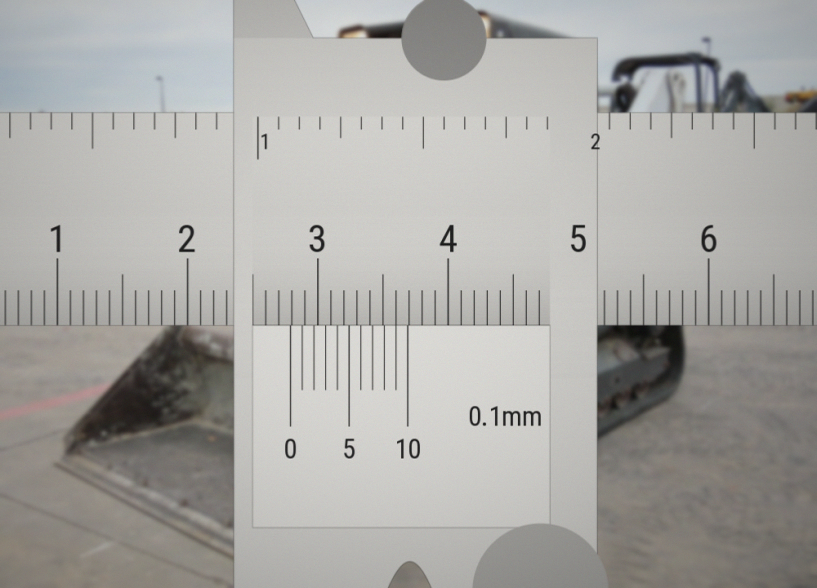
27.9 mm
